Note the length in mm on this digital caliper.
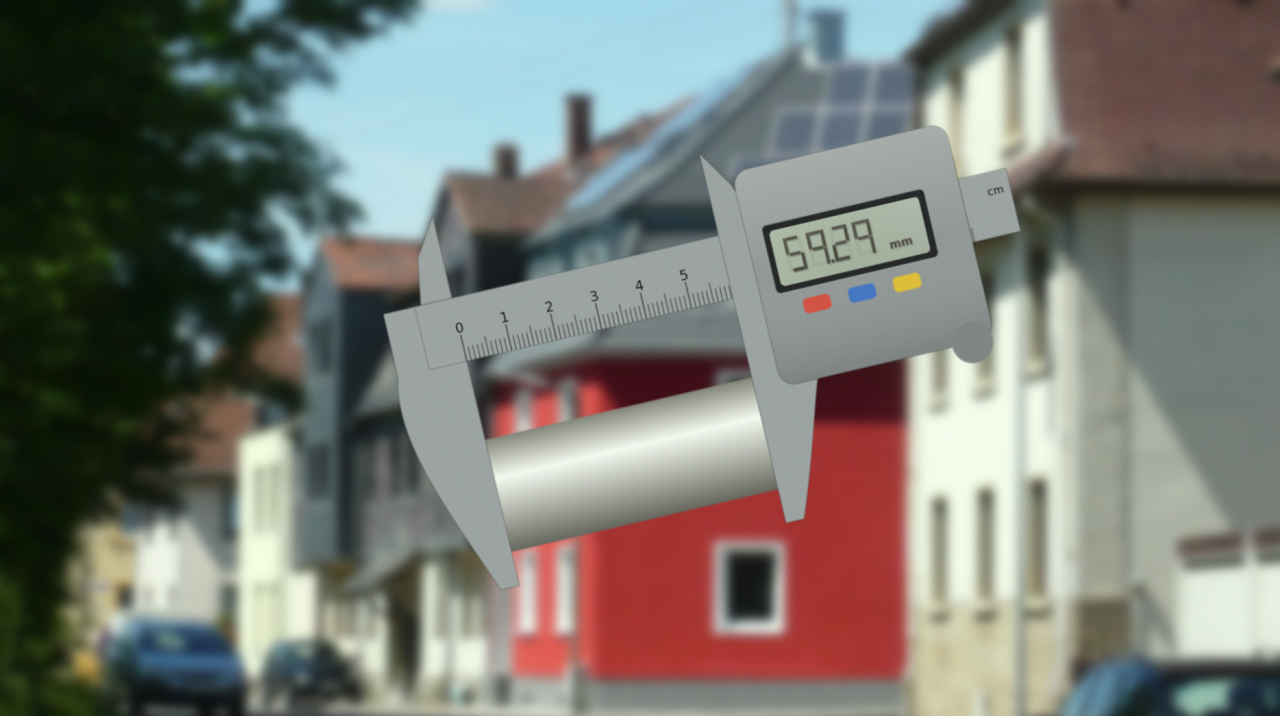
59.29 mm
